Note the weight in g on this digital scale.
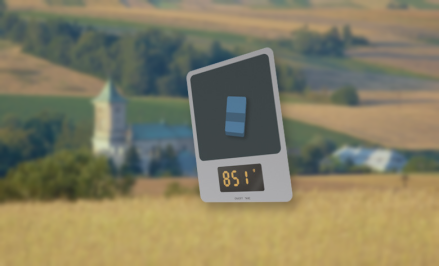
851 g
